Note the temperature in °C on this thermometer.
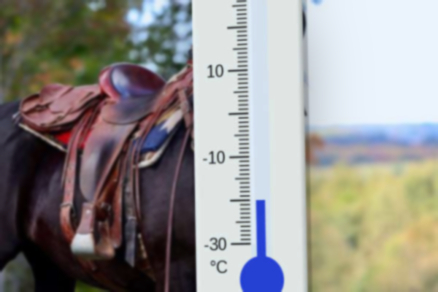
-20 °C
